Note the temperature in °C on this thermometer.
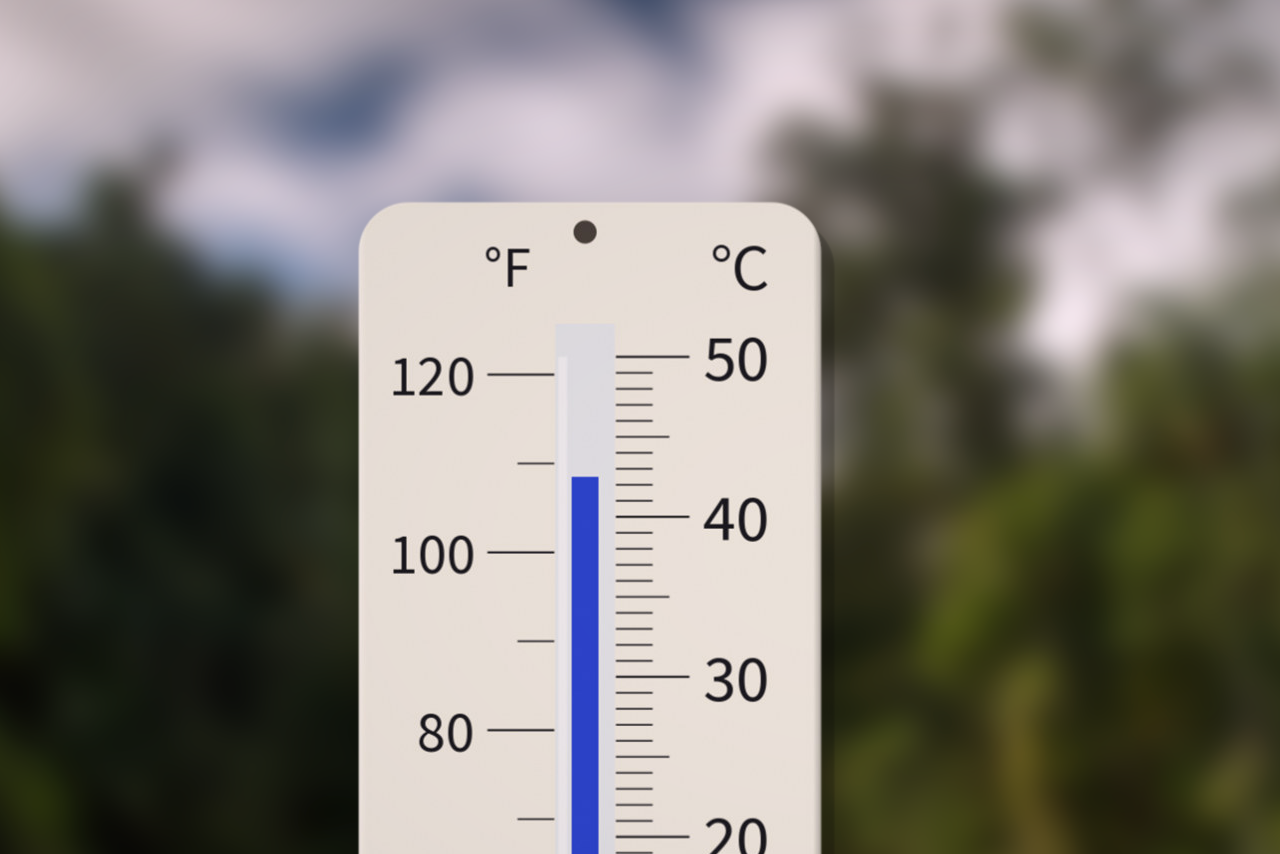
42.5 °C
